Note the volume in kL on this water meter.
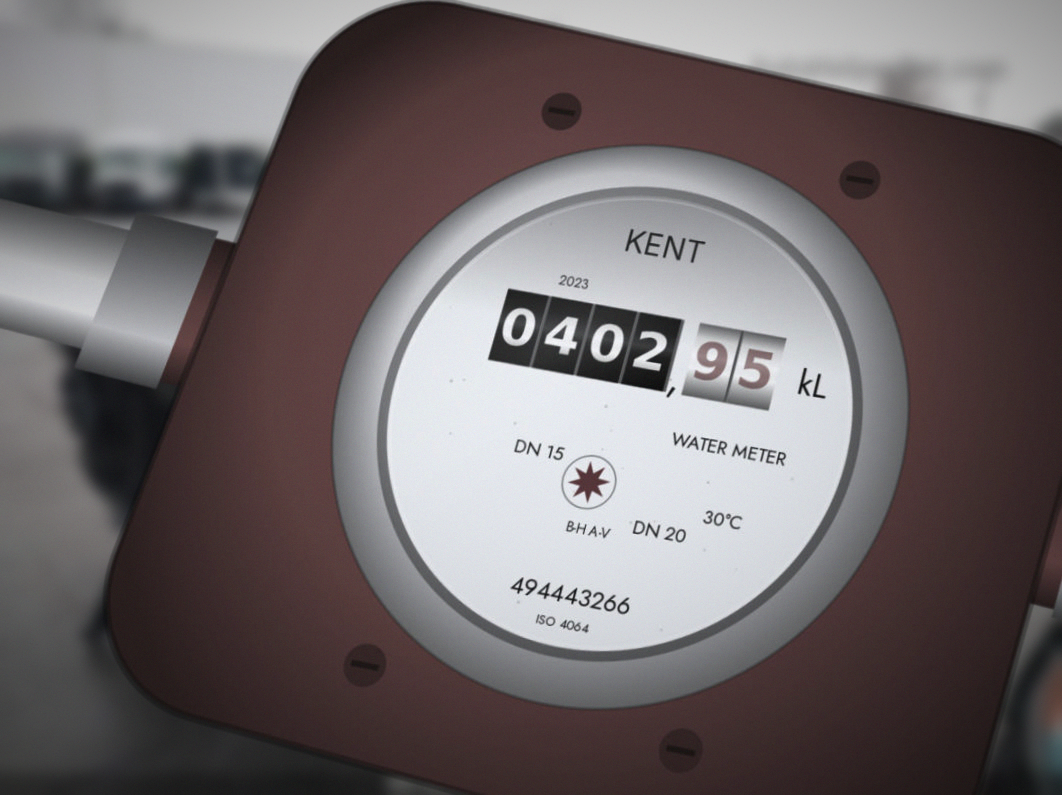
402.95 kL
